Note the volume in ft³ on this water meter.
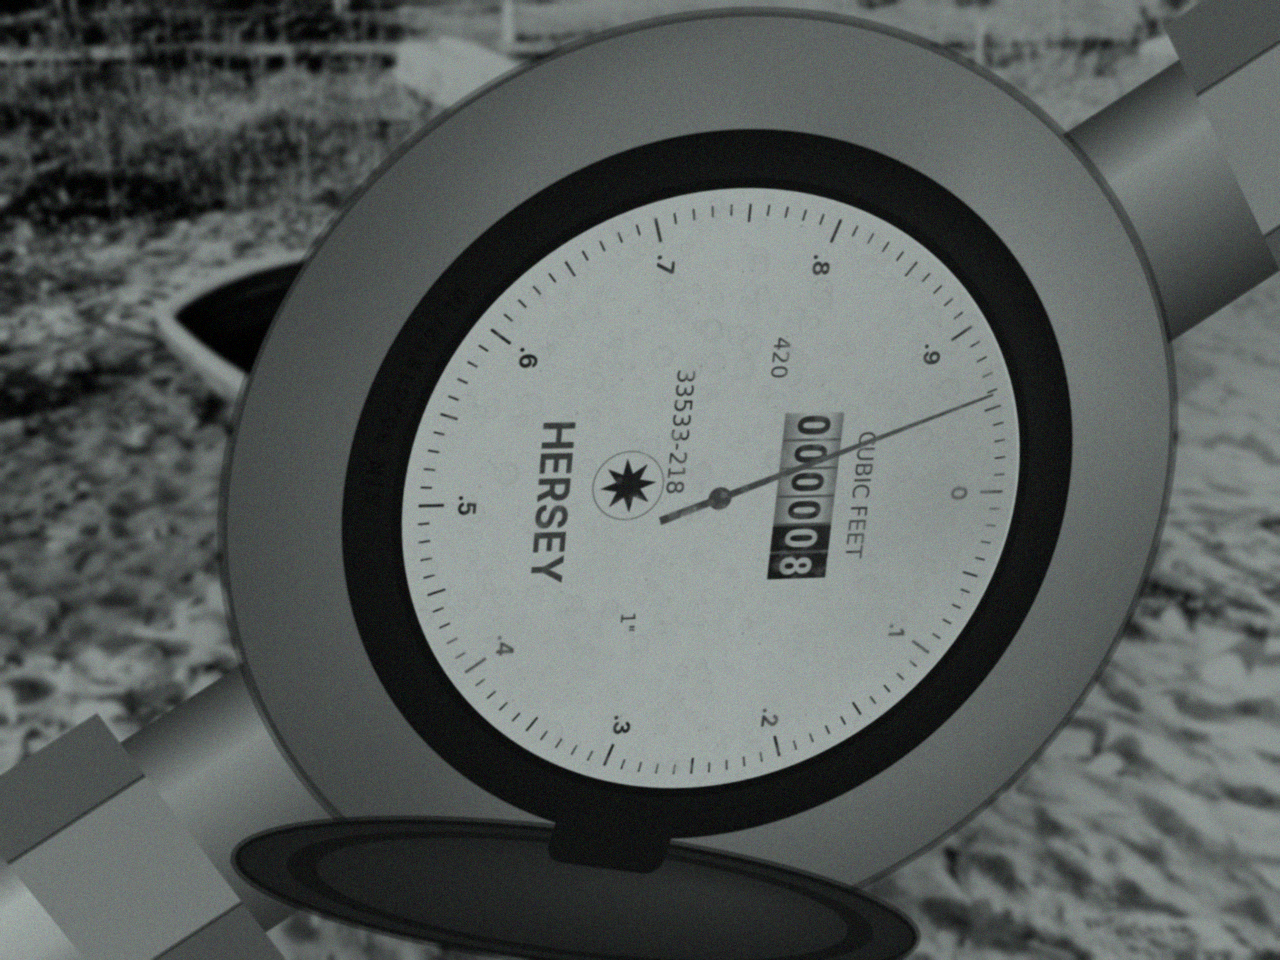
7.94 ft³
